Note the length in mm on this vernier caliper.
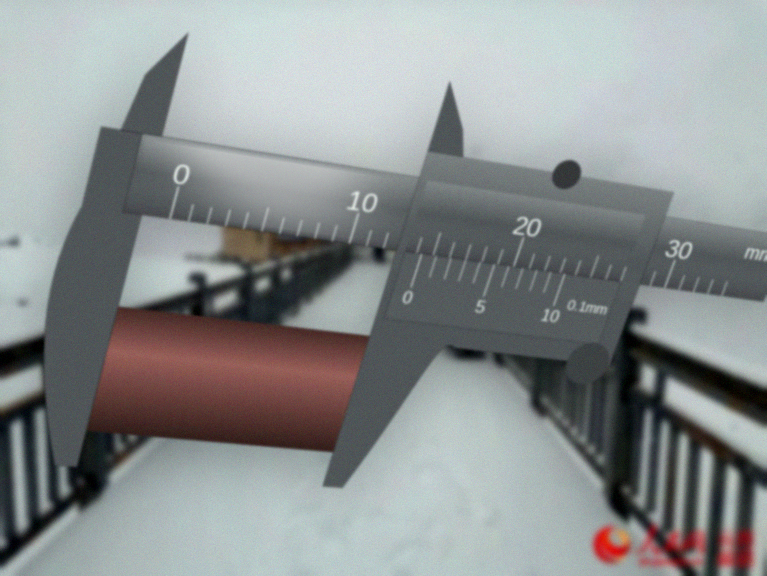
14.3 mm
